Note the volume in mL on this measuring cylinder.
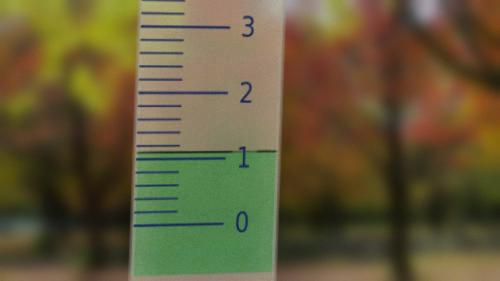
1.1 mL
